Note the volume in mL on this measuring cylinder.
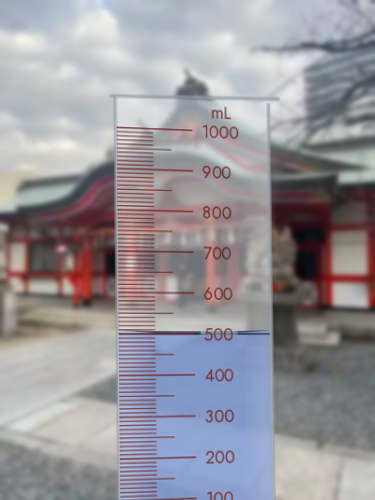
500 mL
